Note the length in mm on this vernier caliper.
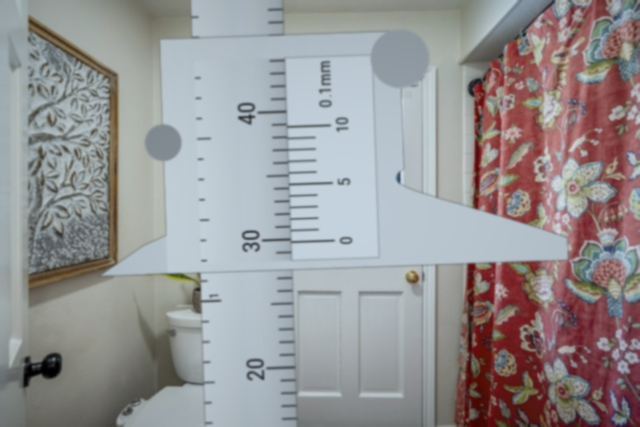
29.8 mm
